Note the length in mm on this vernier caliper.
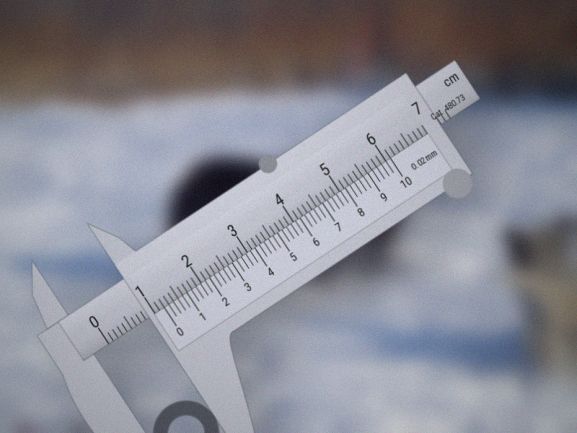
12.0 mm
